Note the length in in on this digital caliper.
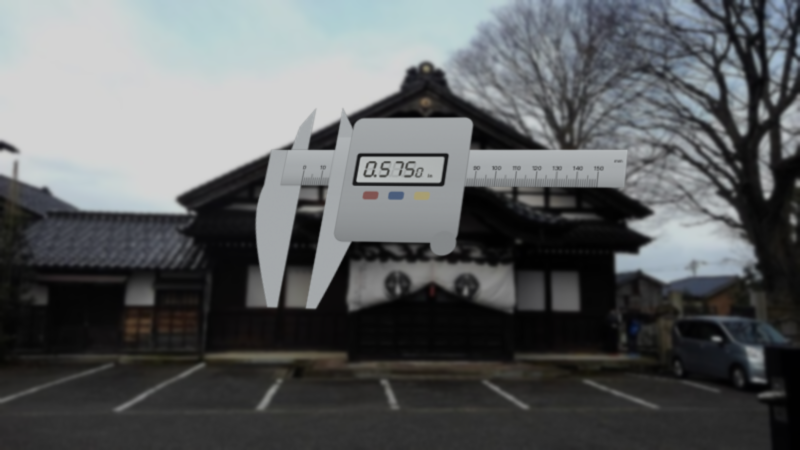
0.5750 in
